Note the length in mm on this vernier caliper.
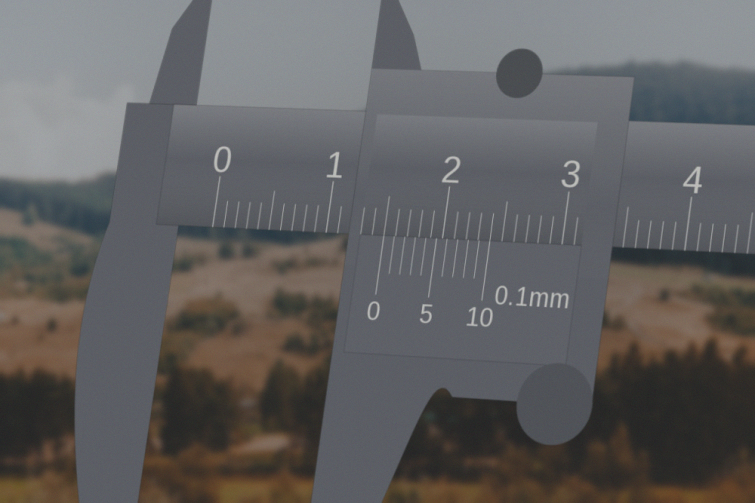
15.0 mm
